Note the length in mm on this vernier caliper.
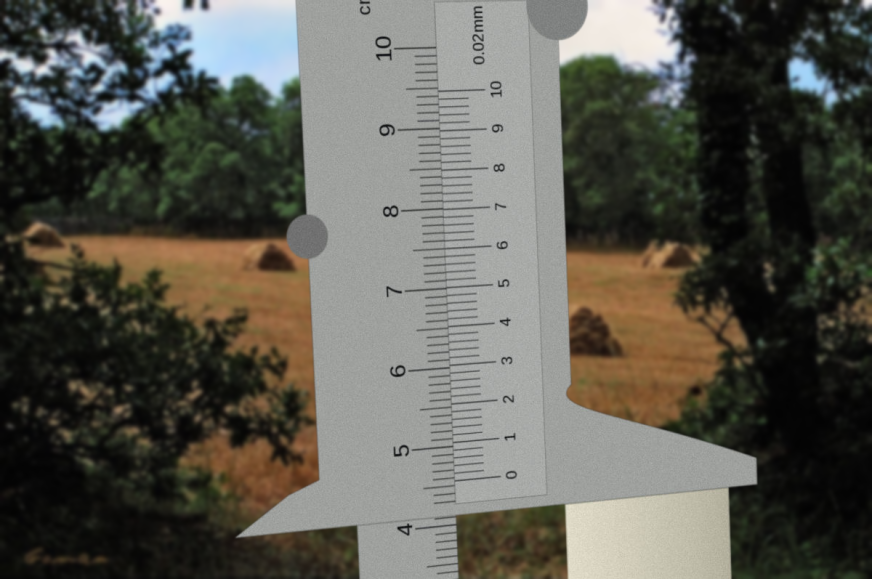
45.6 mm
